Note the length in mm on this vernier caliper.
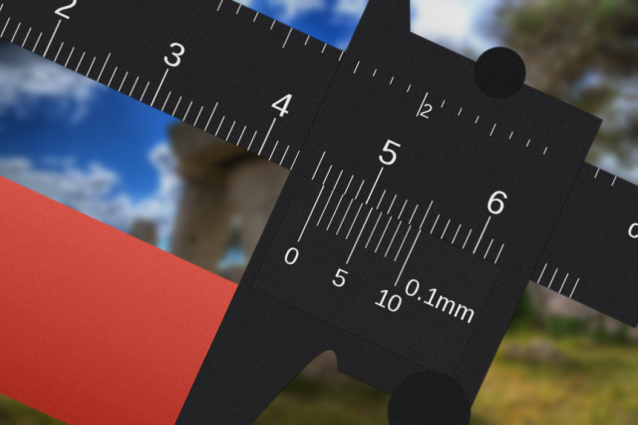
46.1 mm
